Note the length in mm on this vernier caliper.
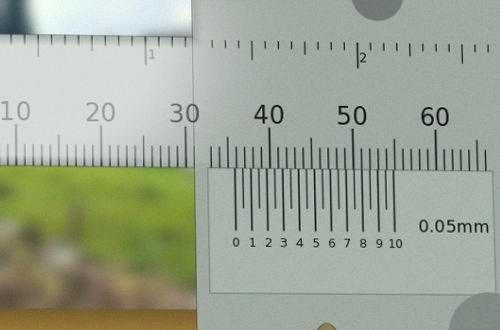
35.8 mm
